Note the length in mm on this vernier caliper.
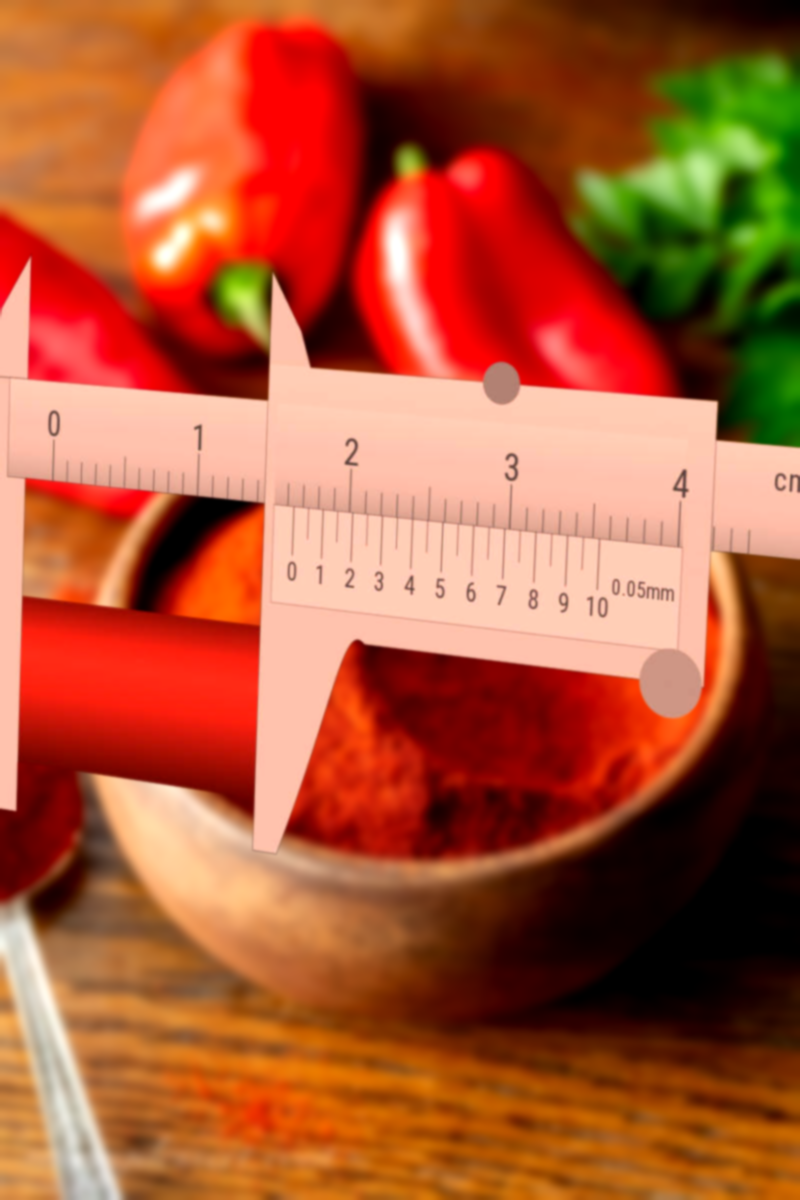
16.4 mm
